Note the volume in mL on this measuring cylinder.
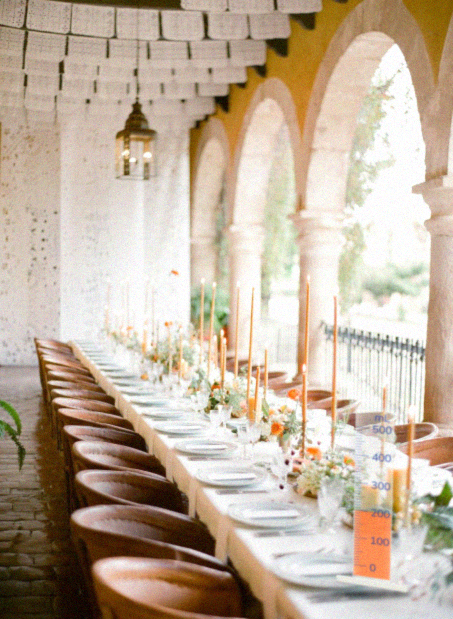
200 mL
